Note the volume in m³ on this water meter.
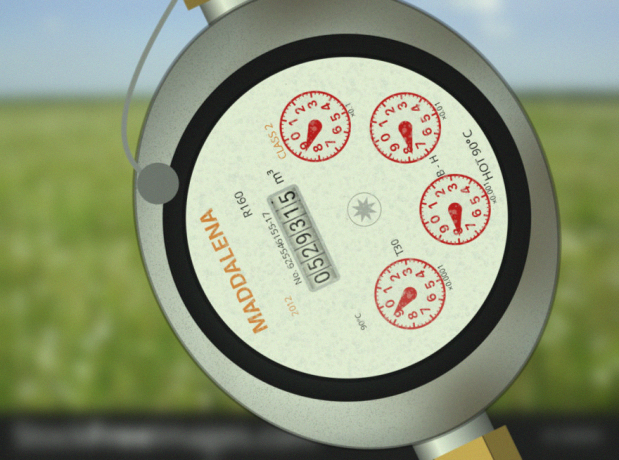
529314.8779 m³
